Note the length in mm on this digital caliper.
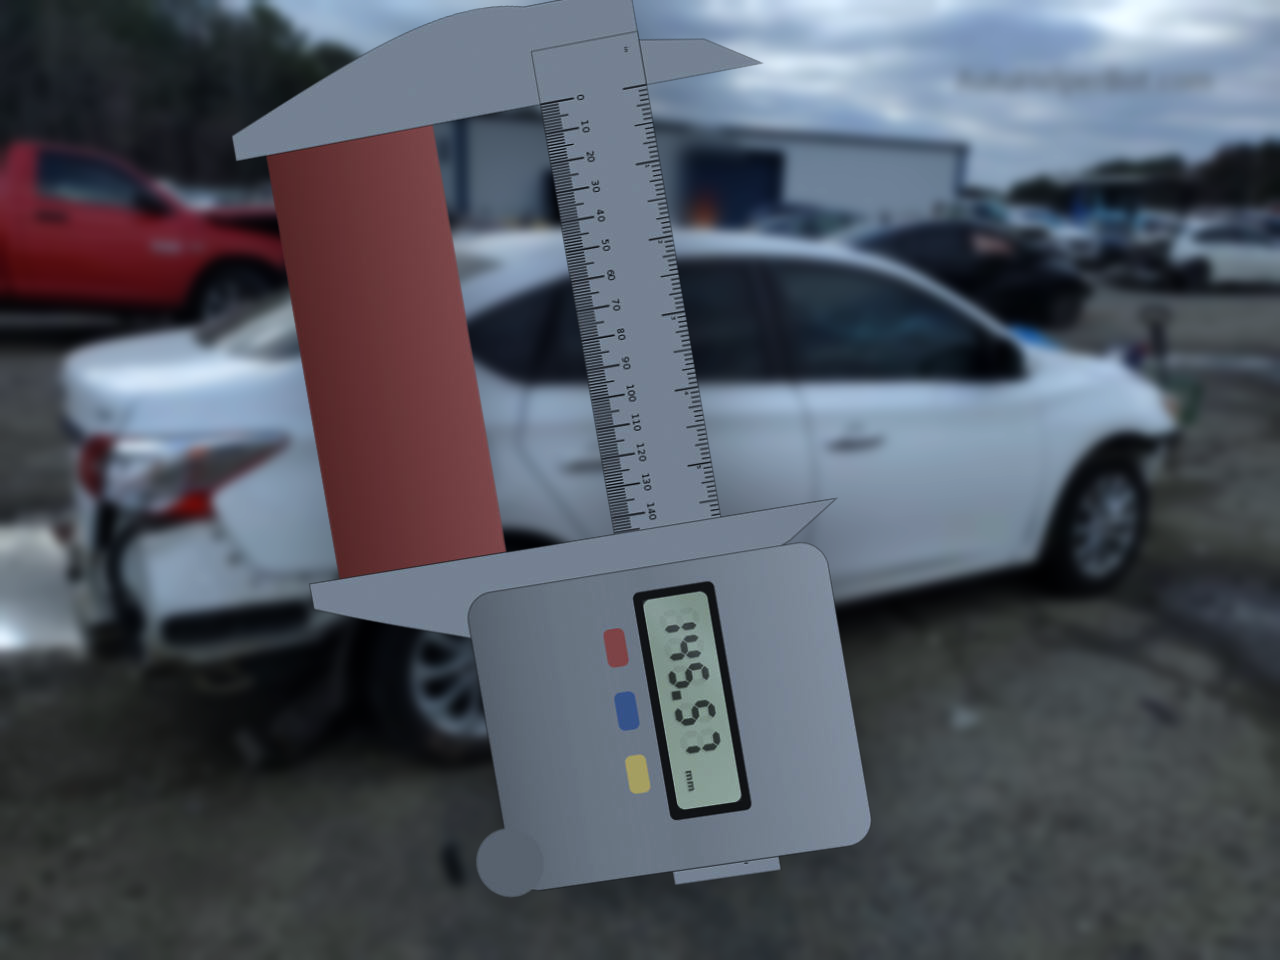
145.57 mm
